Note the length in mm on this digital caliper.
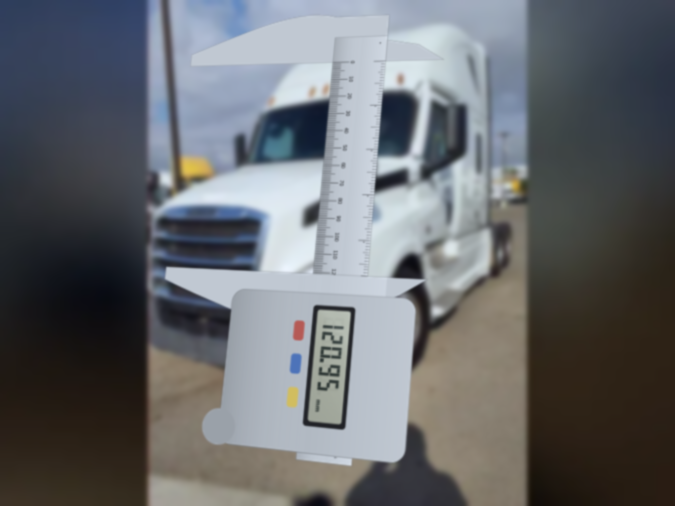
120.95 mm
